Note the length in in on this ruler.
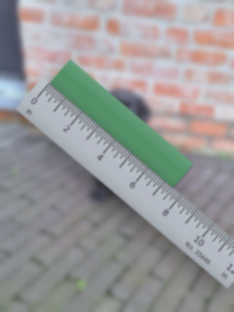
7.5 in
